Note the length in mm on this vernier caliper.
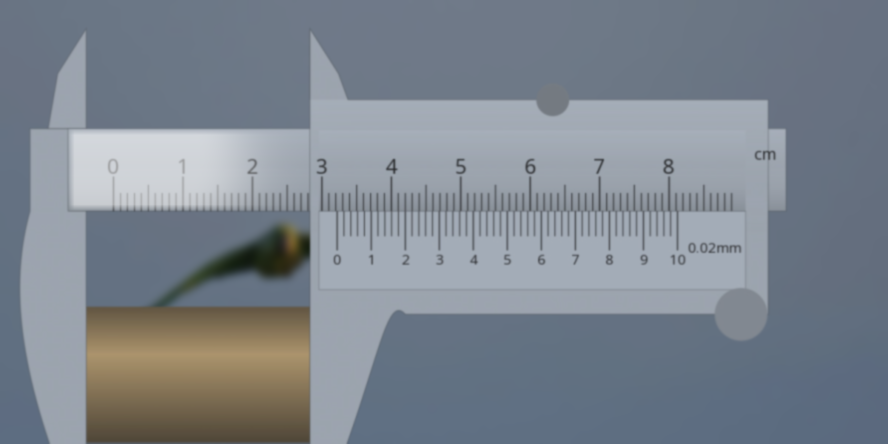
32.2 mm
